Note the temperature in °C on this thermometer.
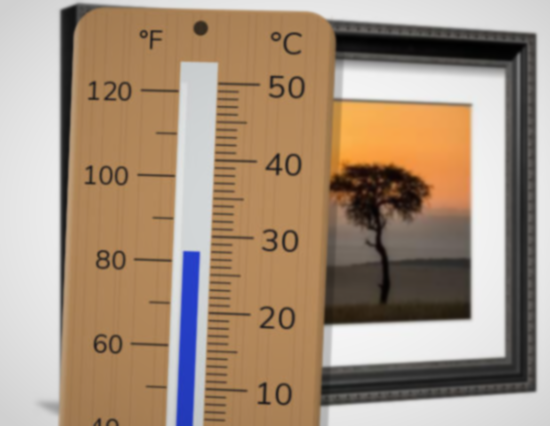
28 °C
